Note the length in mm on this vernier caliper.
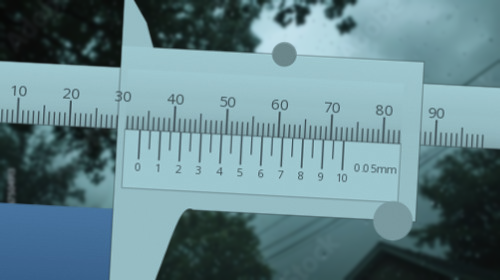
33.5 mm
